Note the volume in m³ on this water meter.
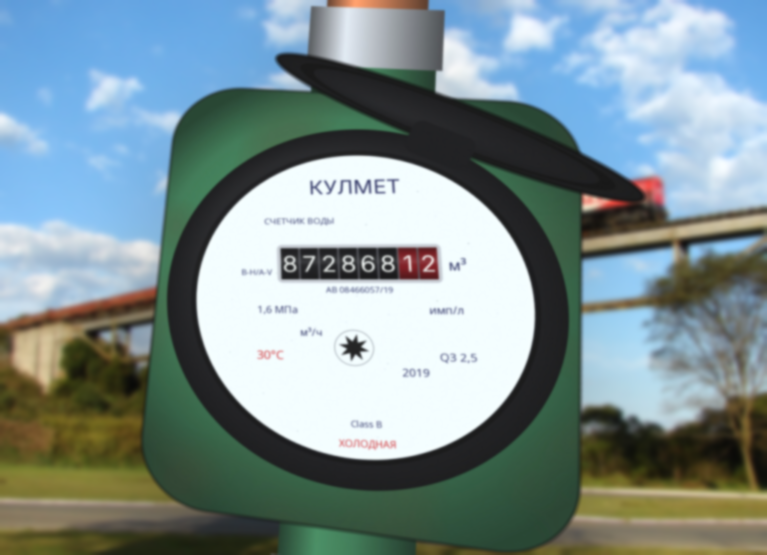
872868.12 m³
